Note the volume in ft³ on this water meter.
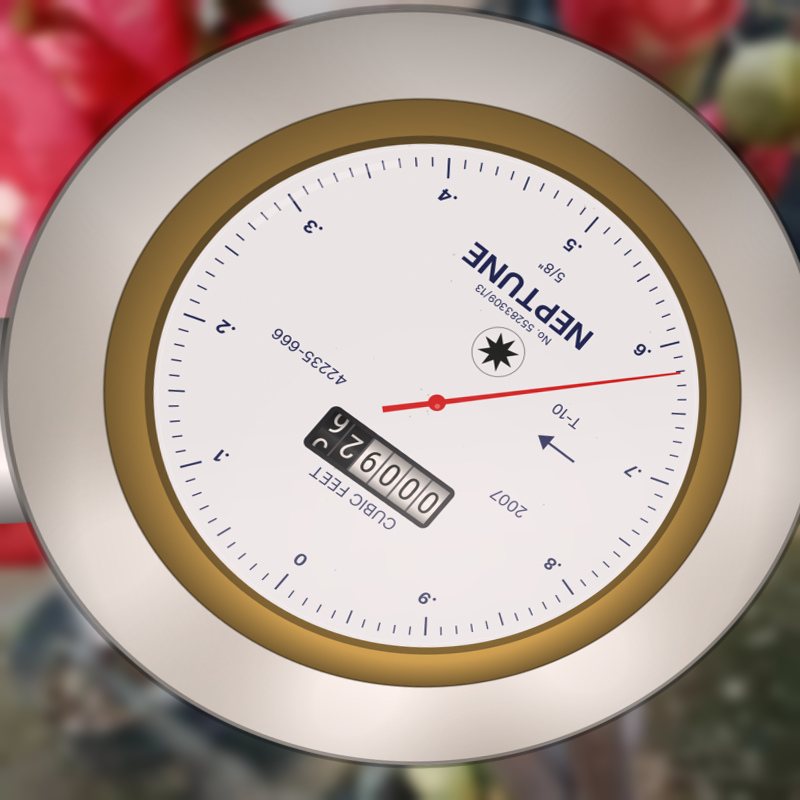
925.62 ft³
